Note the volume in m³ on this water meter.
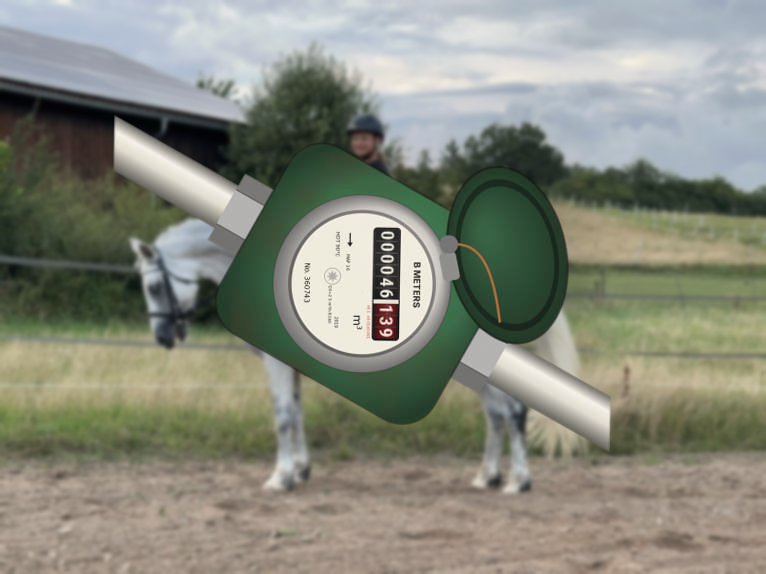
46.139 m³
